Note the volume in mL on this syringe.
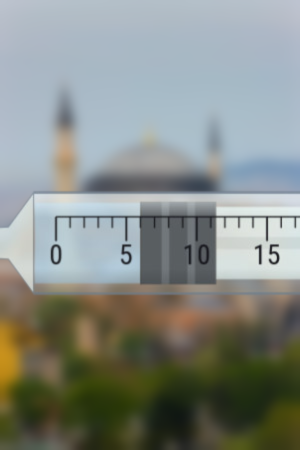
6 mL
